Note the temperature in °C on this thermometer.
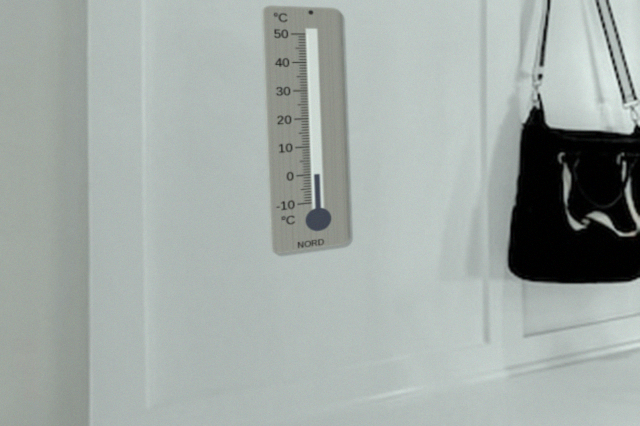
0 °C
